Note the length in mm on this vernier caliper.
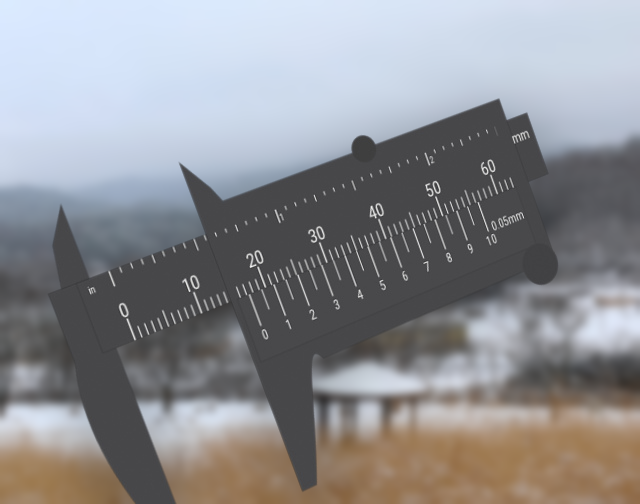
17.4 mm
